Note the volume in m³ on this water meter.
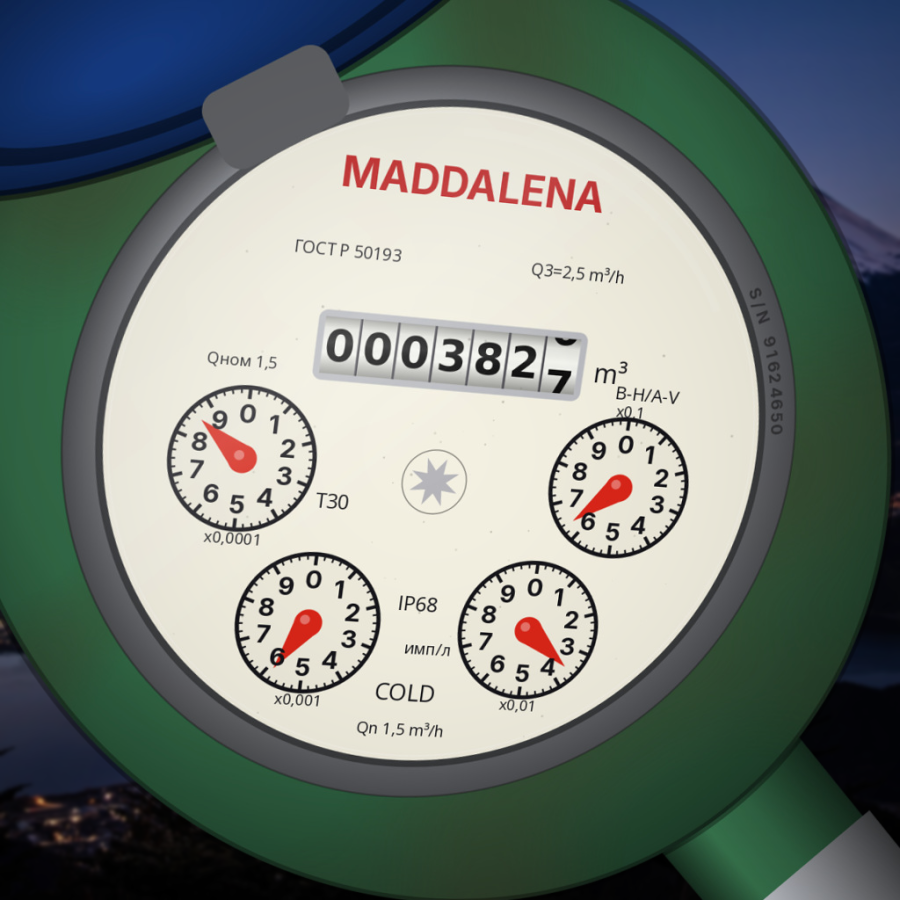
3826.6358 m³
